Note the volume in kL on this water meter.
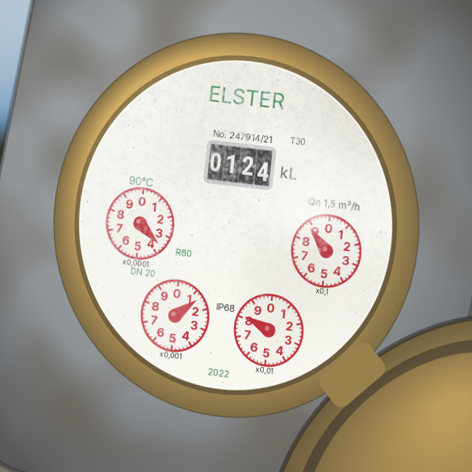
123.8813 kL
